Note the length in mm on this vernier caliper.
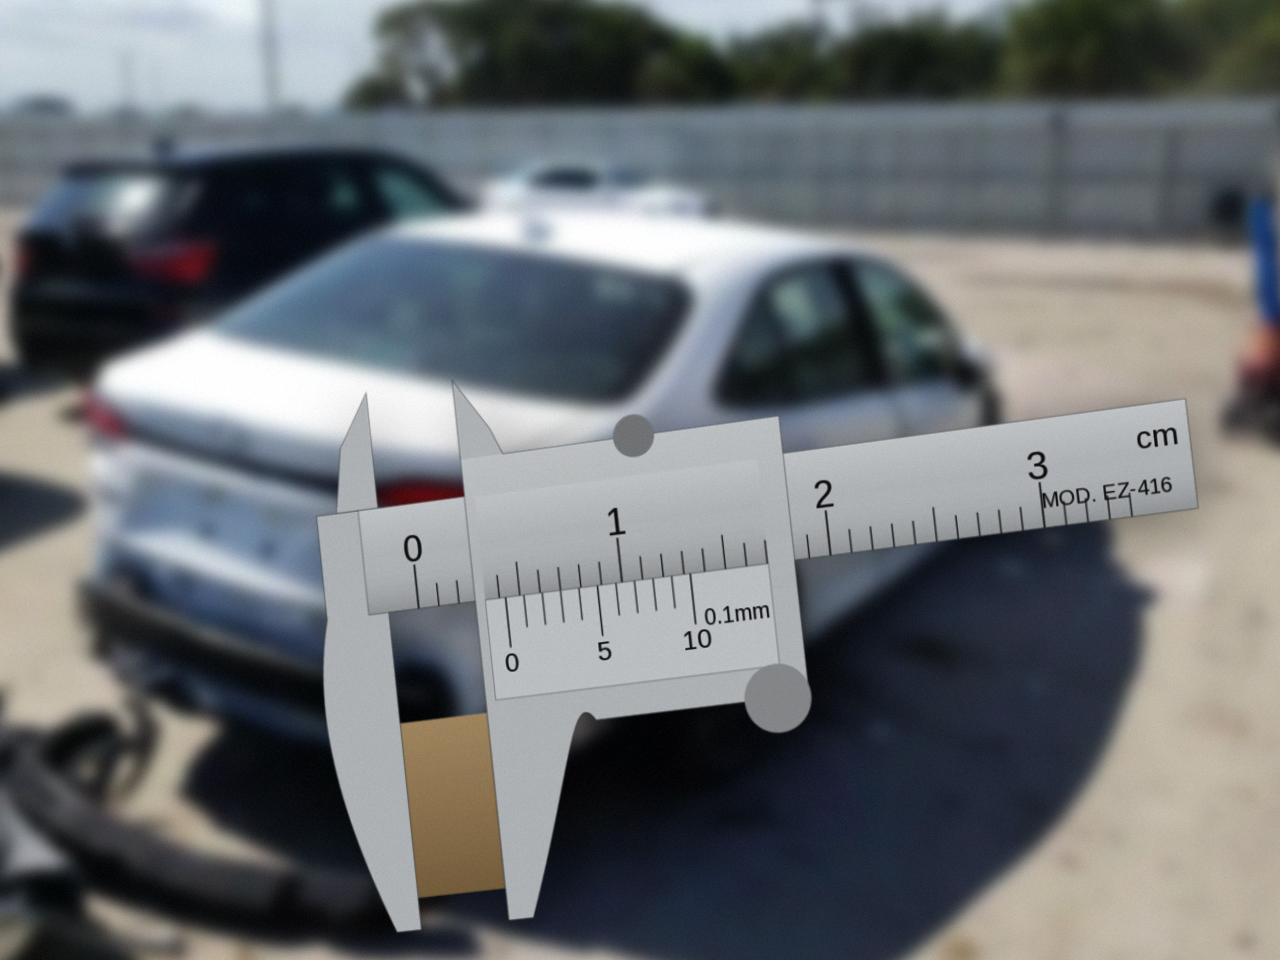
4.3 mm
